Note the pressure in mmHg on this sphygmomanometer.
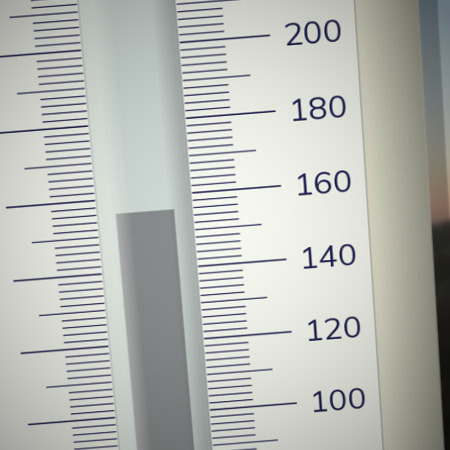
156 mmHg
